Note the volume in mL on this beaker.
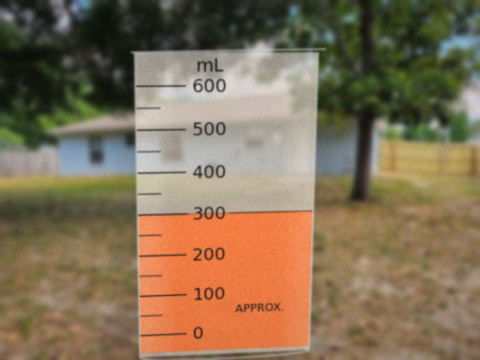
300 mL
